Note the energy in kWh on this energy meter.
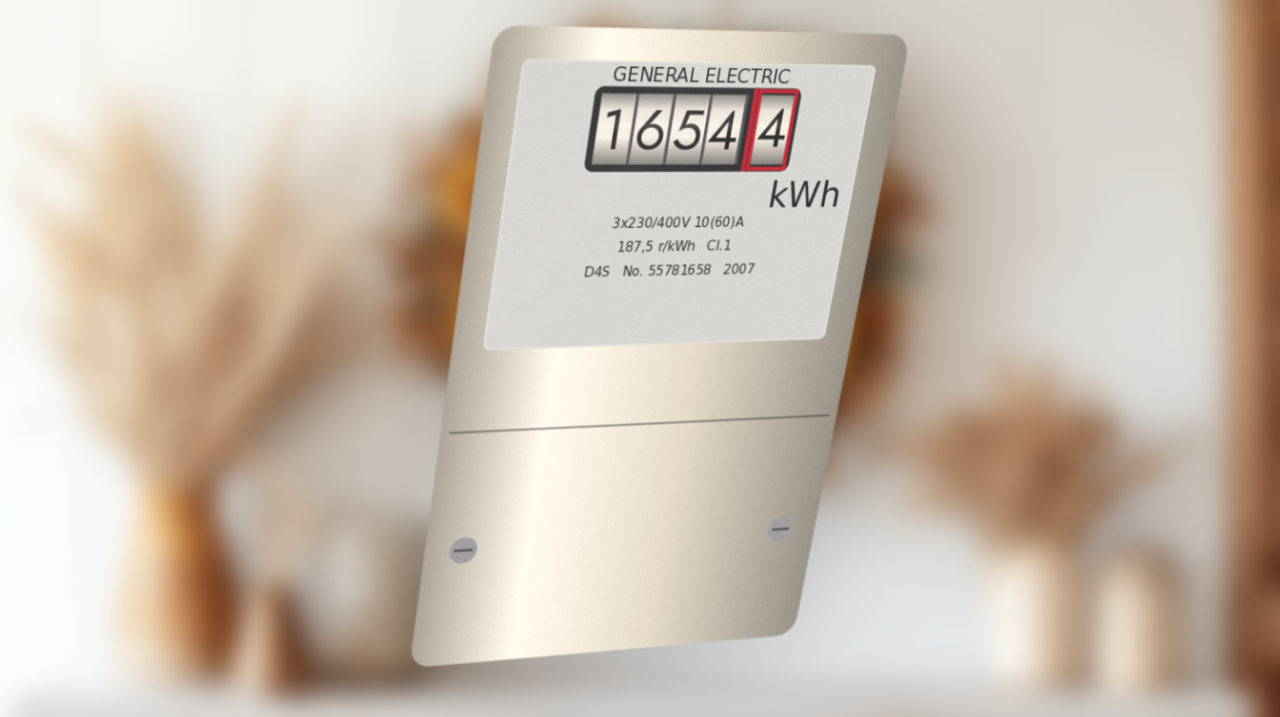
1654.4 kWh
